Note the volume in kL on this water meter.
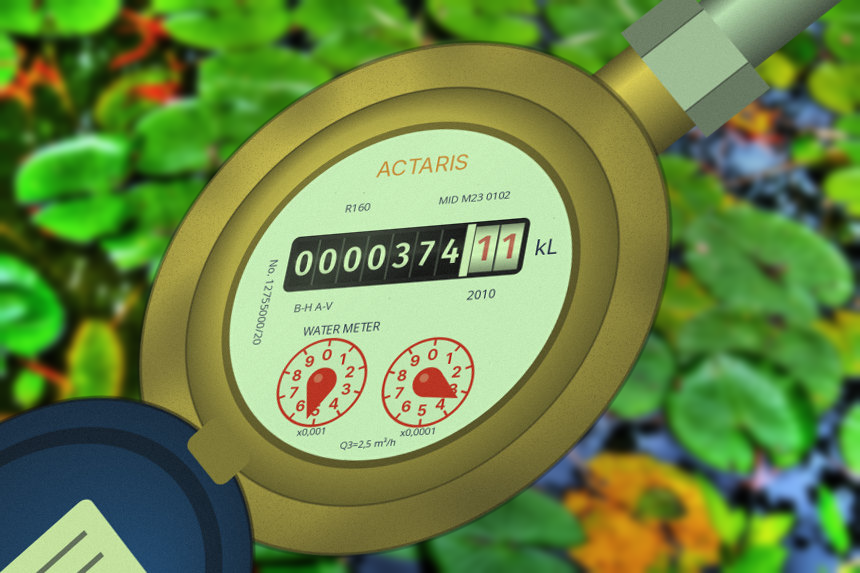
374.1153 kL
